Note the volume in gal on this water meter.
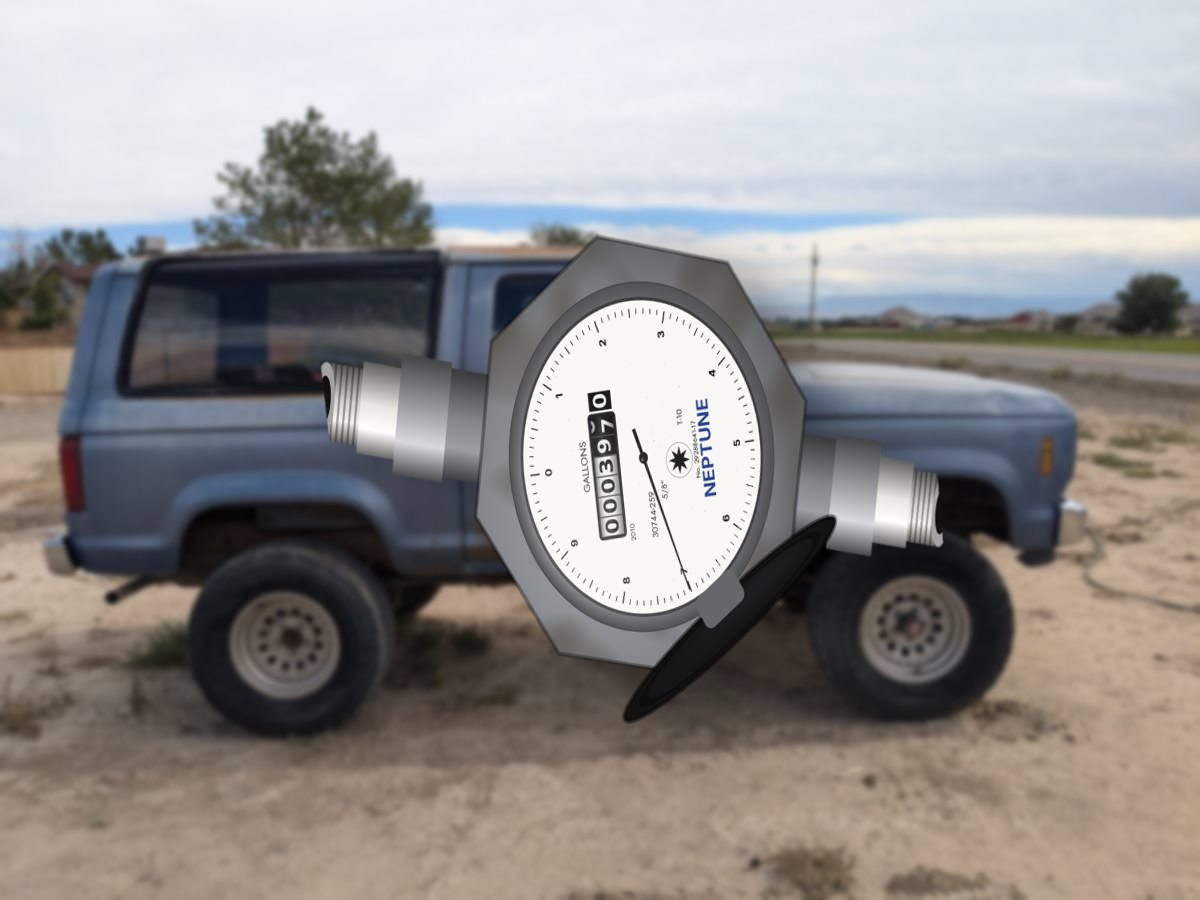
3967.0 gal
